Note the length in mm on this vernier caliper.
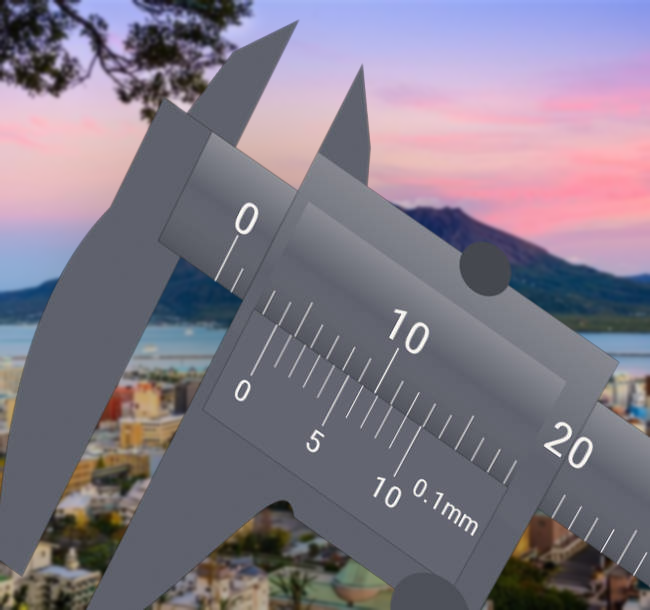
3.9 mm
